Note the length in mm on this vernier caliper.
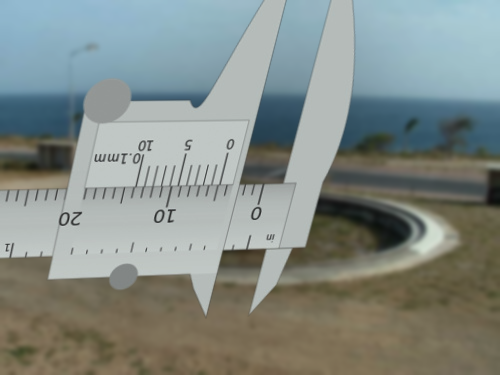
4.8 mm
